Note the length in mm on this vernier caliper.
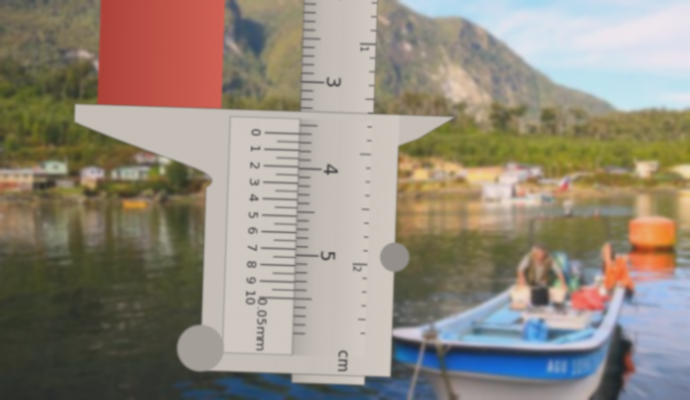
36.0 mm
